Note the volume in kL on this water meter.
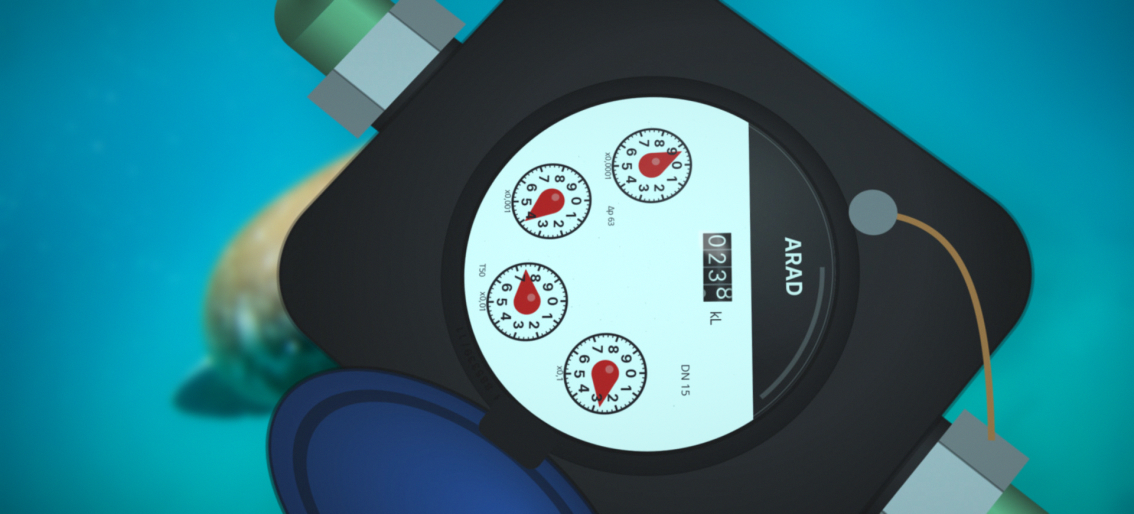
238.2739 kL
